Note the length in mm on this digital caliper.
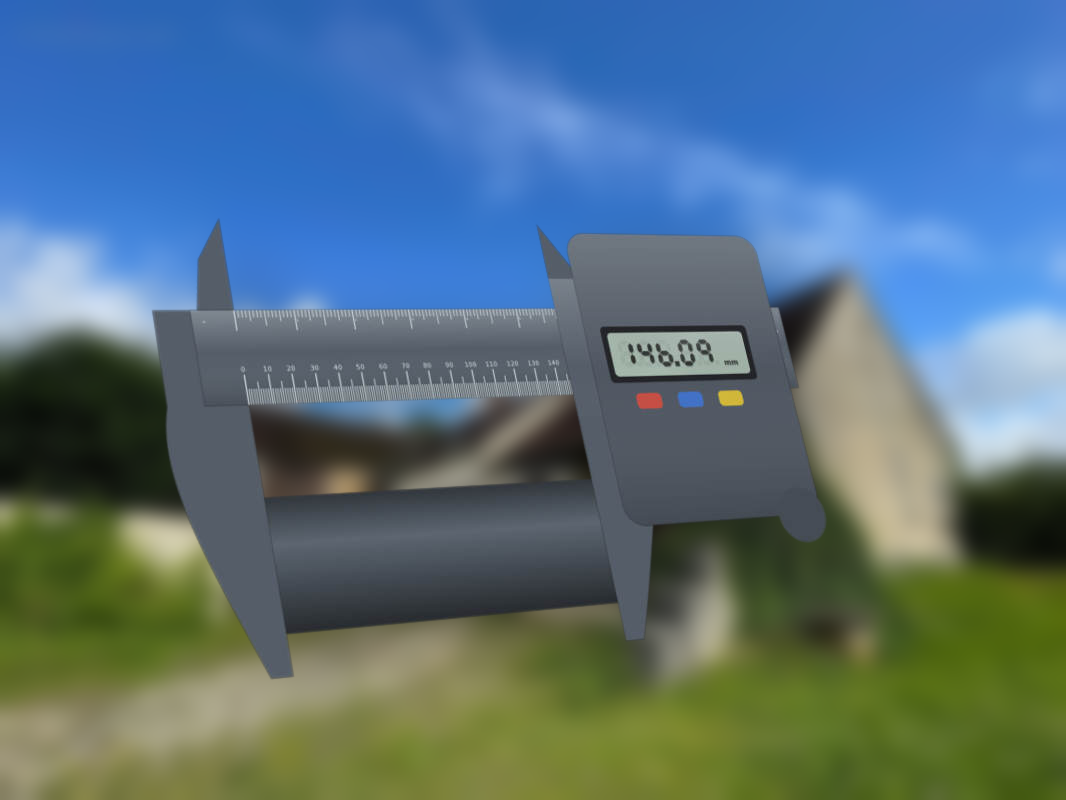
146.09 mm
